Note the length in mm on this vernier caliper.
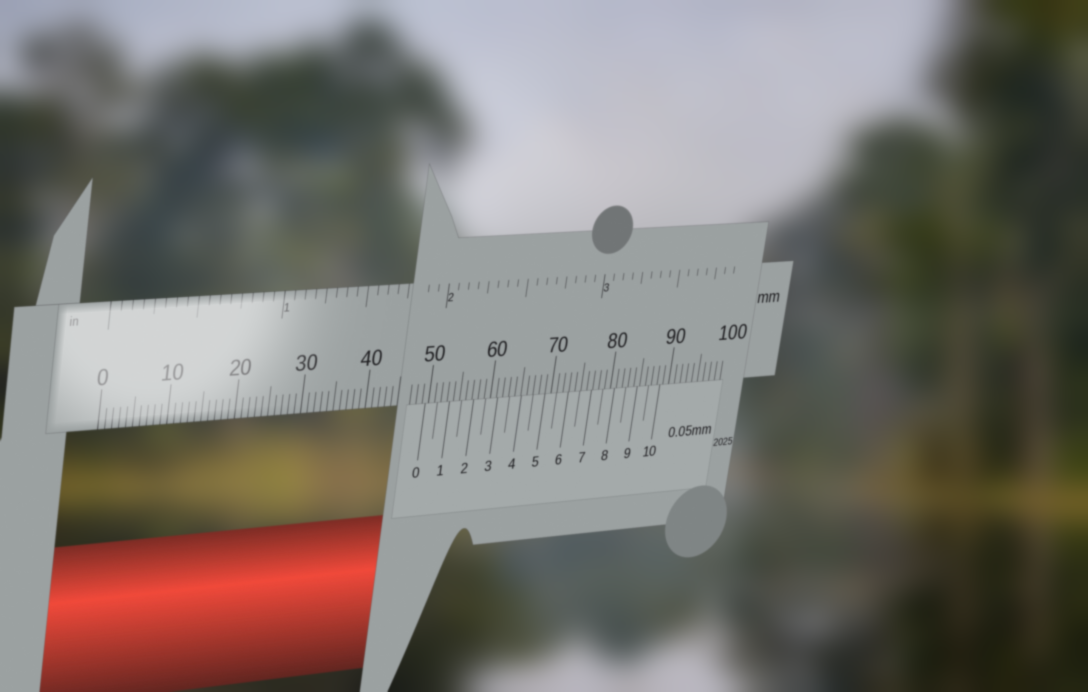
49.5 mm
